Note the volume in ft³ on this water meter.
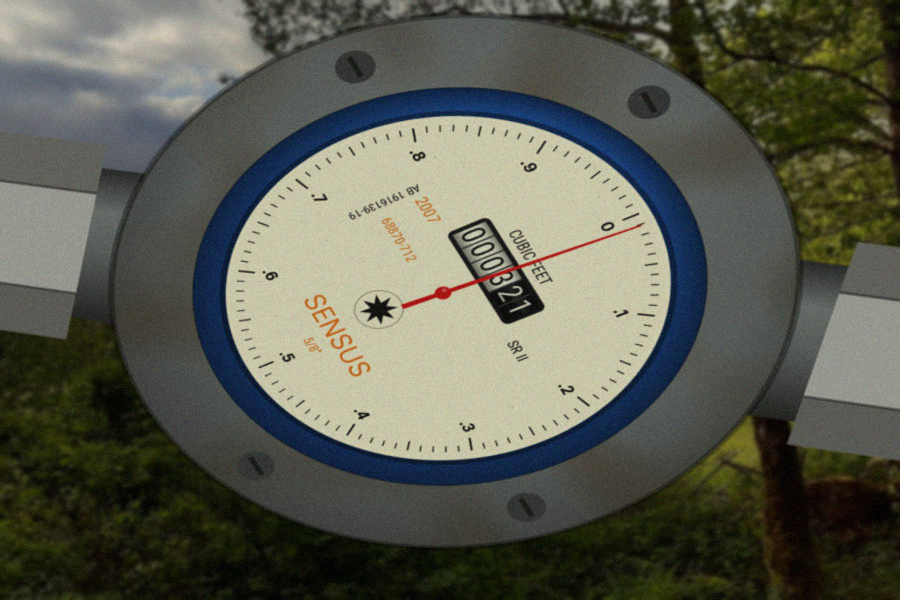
321.01 ft³
